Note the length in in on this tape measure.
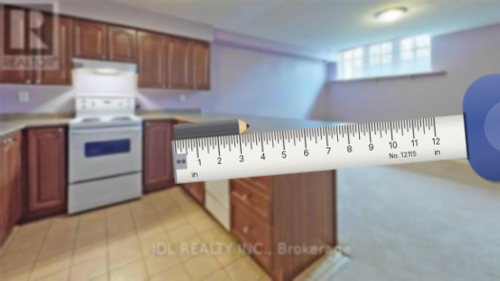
3.5 in
